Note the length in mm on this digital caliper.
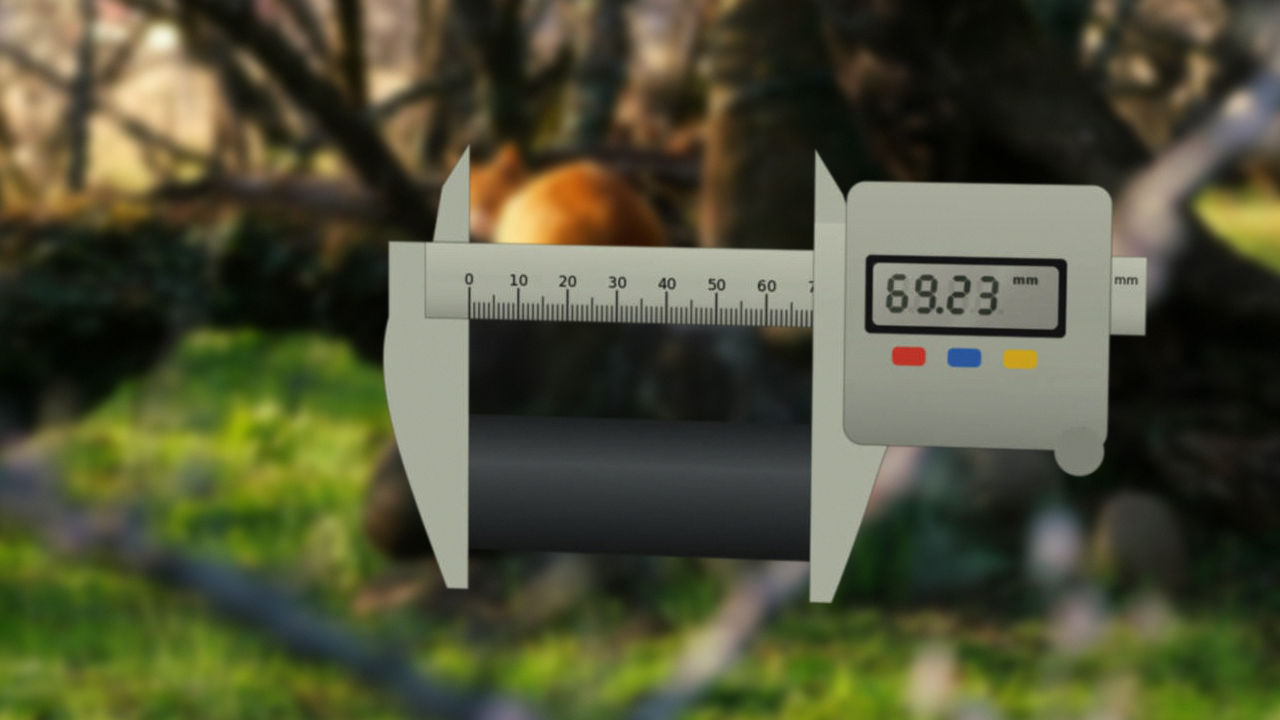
69.23 mm
